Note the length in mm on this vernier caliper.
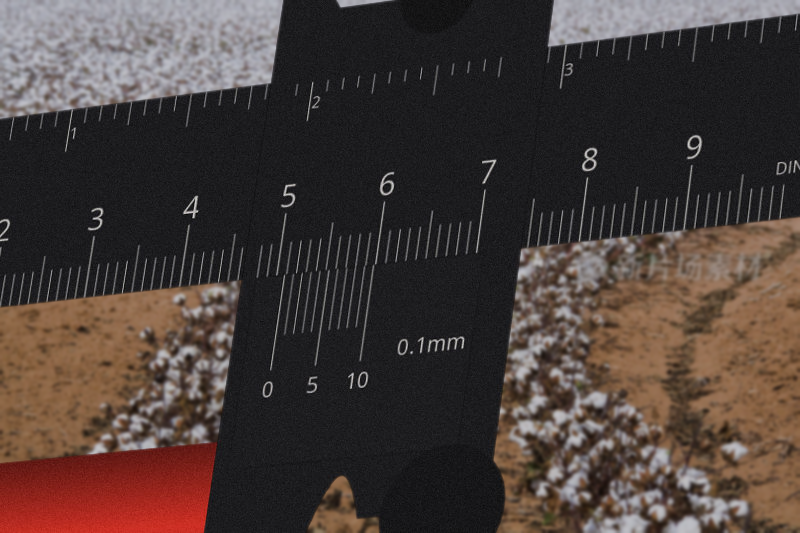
50.8 mm
